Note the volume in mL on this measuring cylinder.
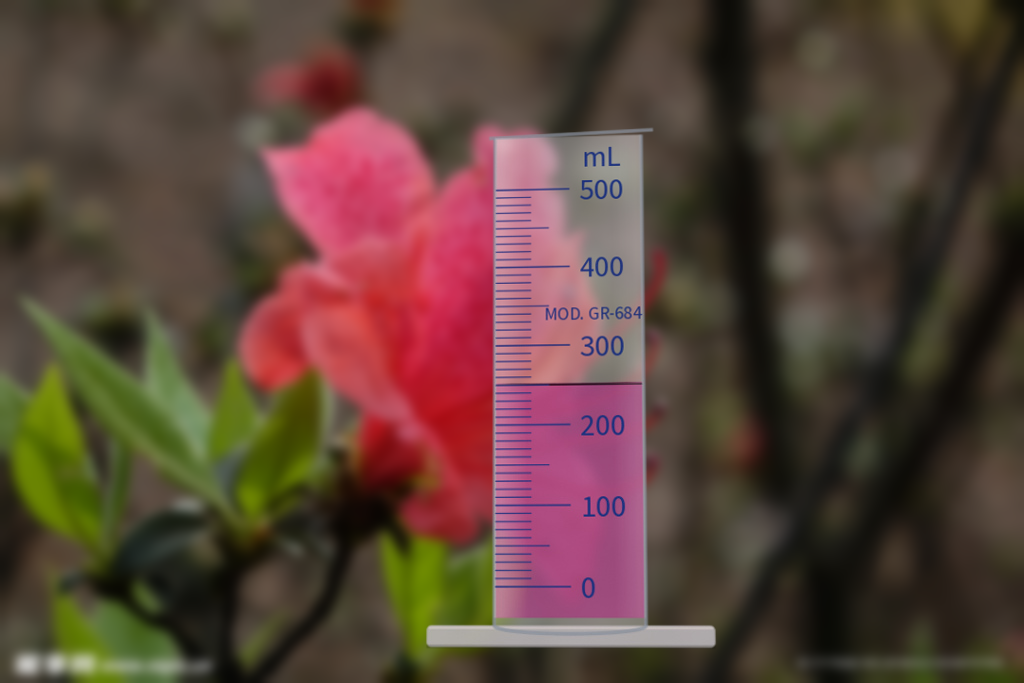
250 mL
